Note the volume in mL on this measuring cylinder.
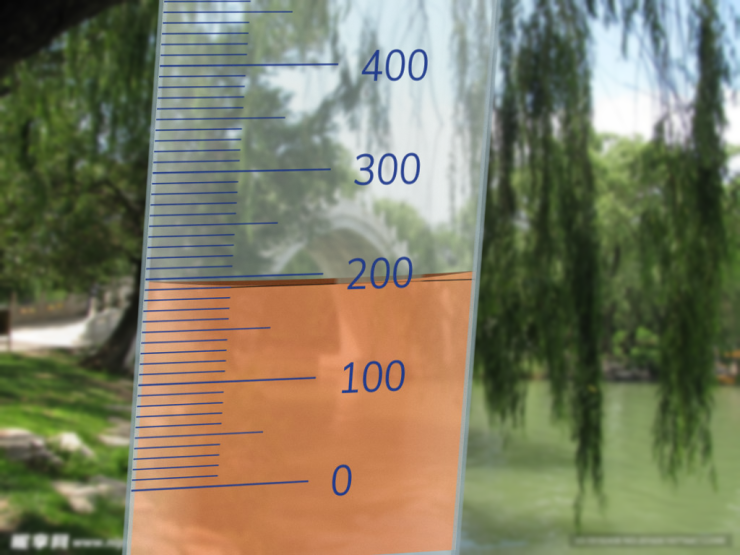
190 mL
